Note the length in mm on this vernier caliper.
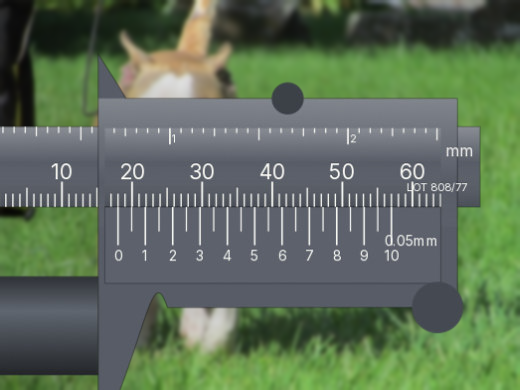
18.0 mm
